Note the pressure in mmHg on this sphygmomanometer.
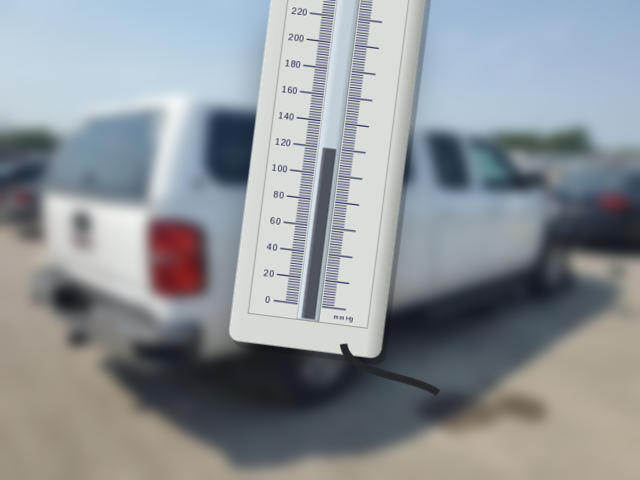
120 mmHg
